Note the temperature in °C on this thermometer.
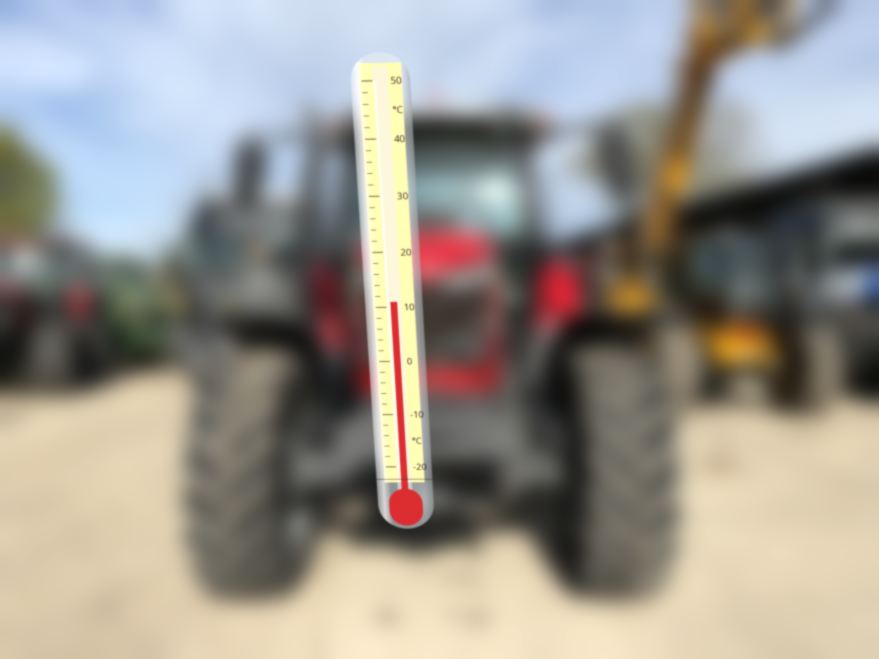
11 °C
